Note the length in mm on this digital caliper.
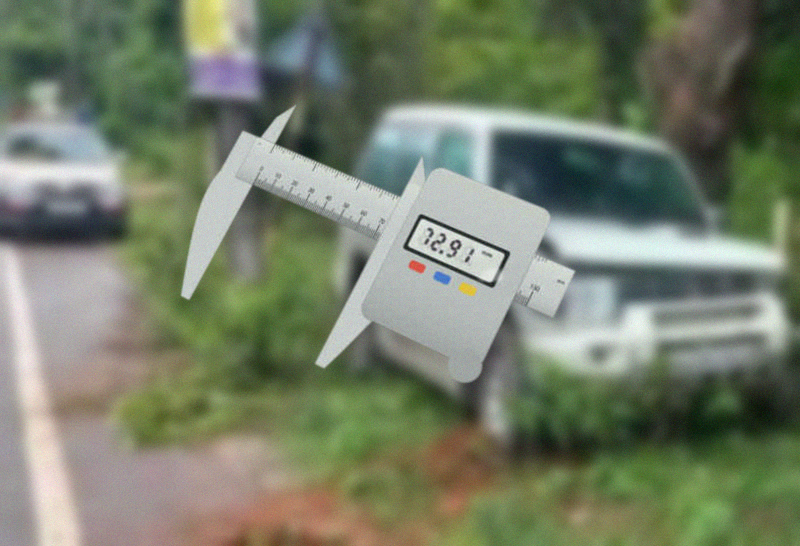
72.91 mm
